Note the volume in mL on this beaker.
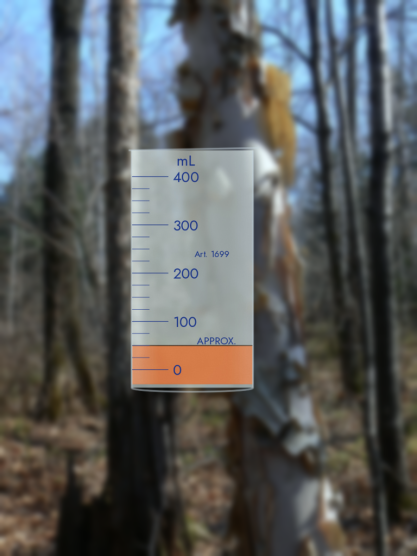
50 mL
